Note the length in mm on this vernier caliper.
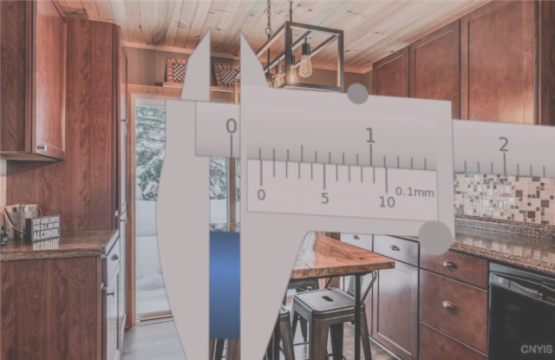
2.1 mm
